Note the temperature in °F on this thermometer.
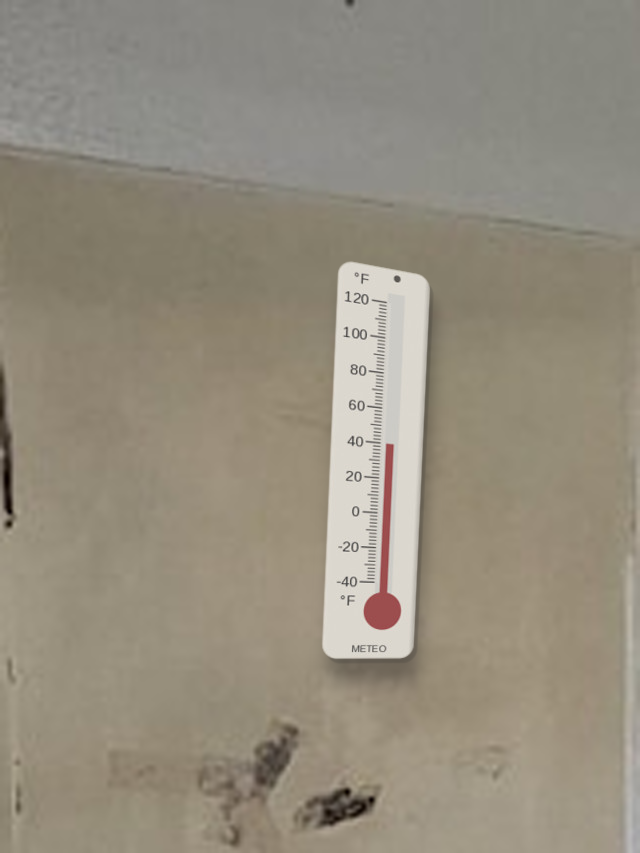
40 °F
